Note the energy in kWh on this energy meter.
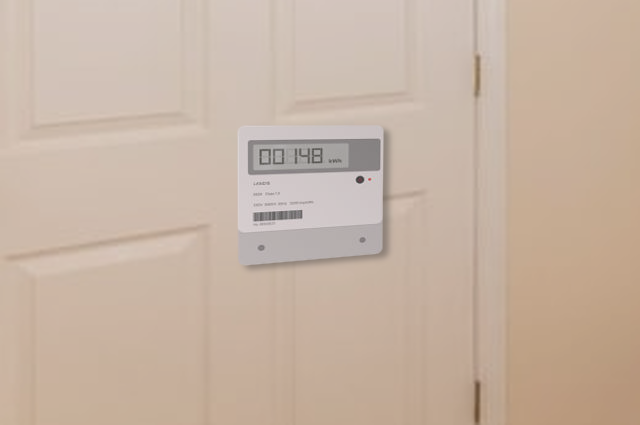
148 kWh
